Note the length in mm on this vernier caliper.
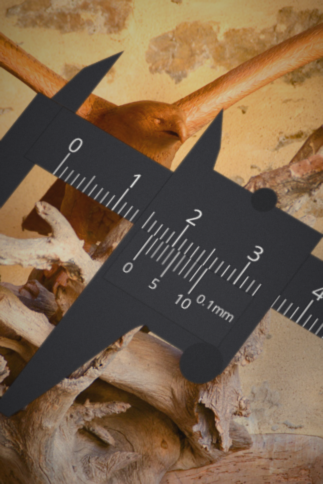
16.8 mm
